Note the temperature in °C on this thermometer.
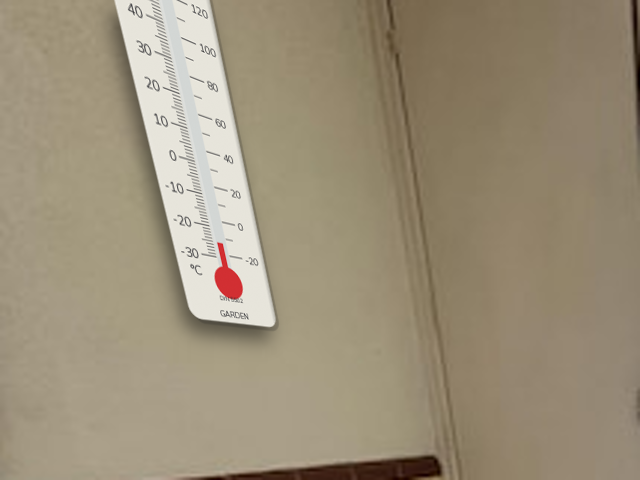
-25 °C
